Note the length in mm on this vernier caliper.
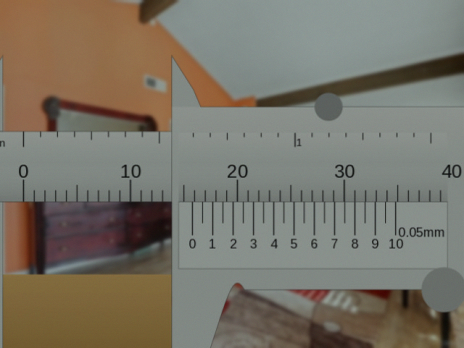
15.8 mm
